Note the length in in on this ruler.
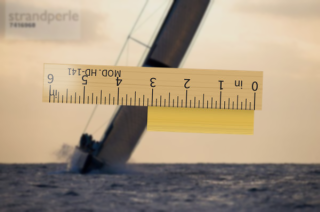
3.125 in
